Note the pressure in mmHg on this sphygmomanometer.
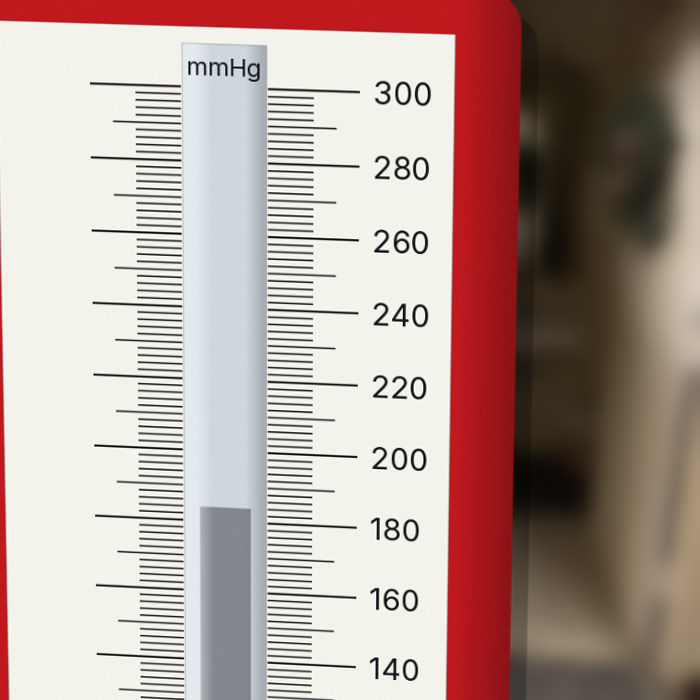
184 mmHg
